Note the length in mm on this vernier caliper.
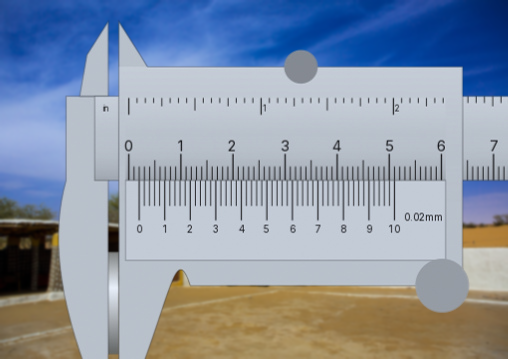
2.0 mm
